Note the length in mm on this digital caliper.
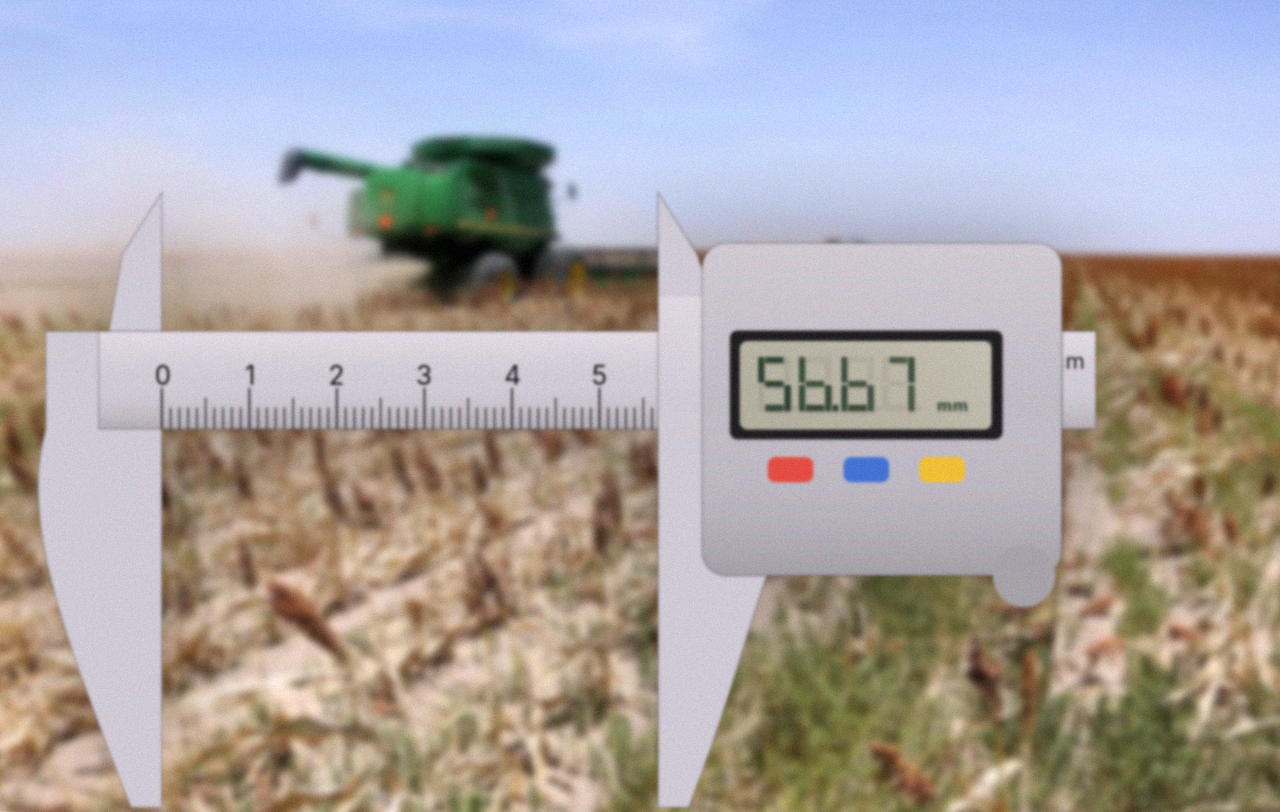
56.67 mm
